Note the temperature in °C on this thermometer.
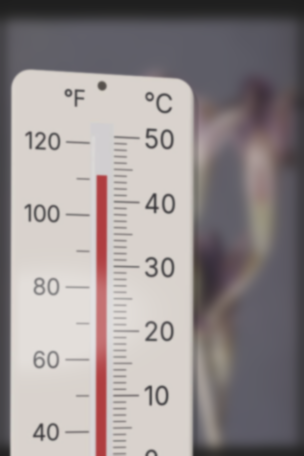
44 °C
